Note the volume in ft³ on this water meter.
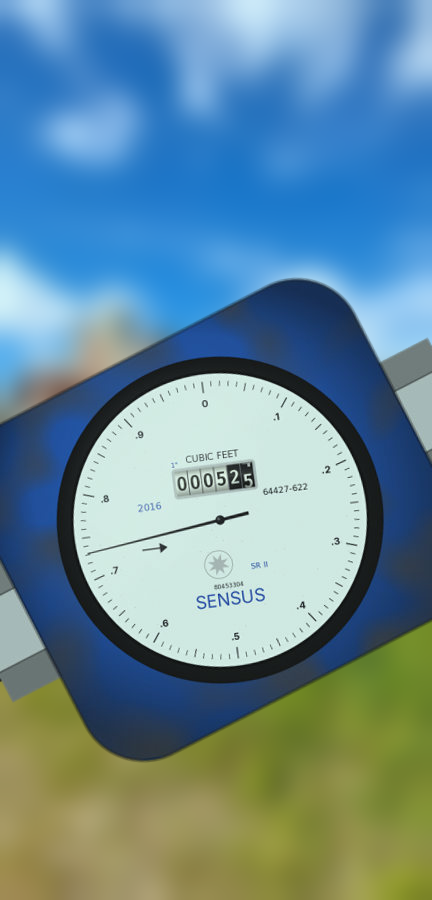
524.73 ft³
